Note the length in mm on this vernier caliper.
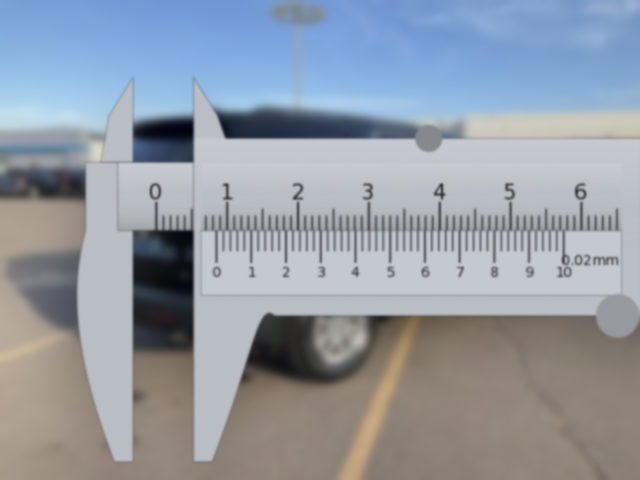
8.5 mm
